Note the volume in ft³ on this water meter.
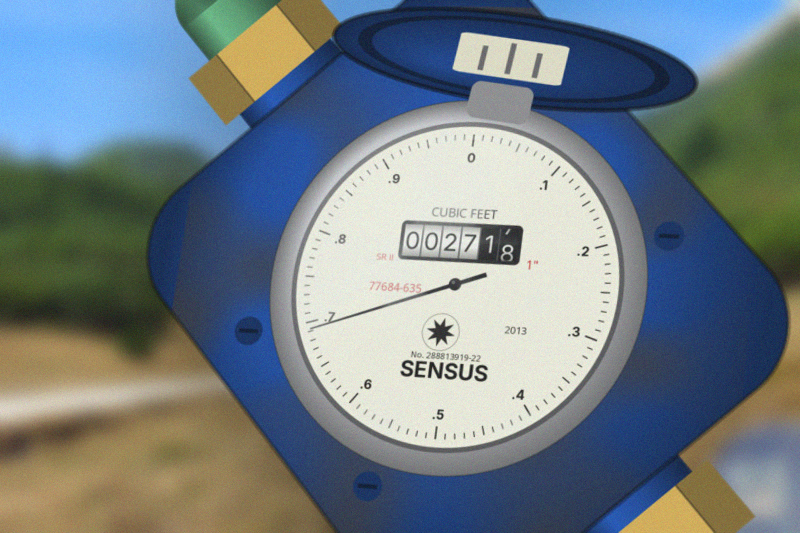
2717.69 ft³
